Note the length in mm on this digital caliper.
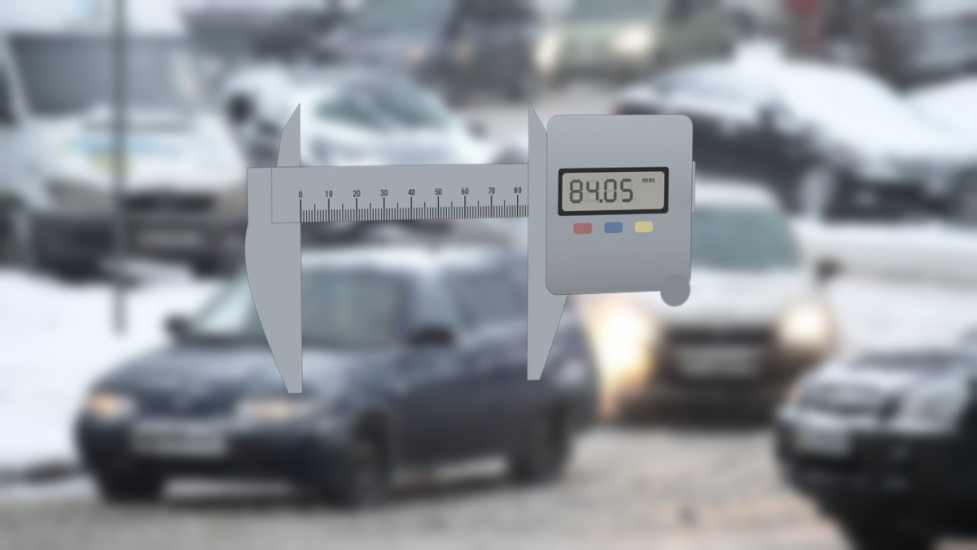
84.05 mm
